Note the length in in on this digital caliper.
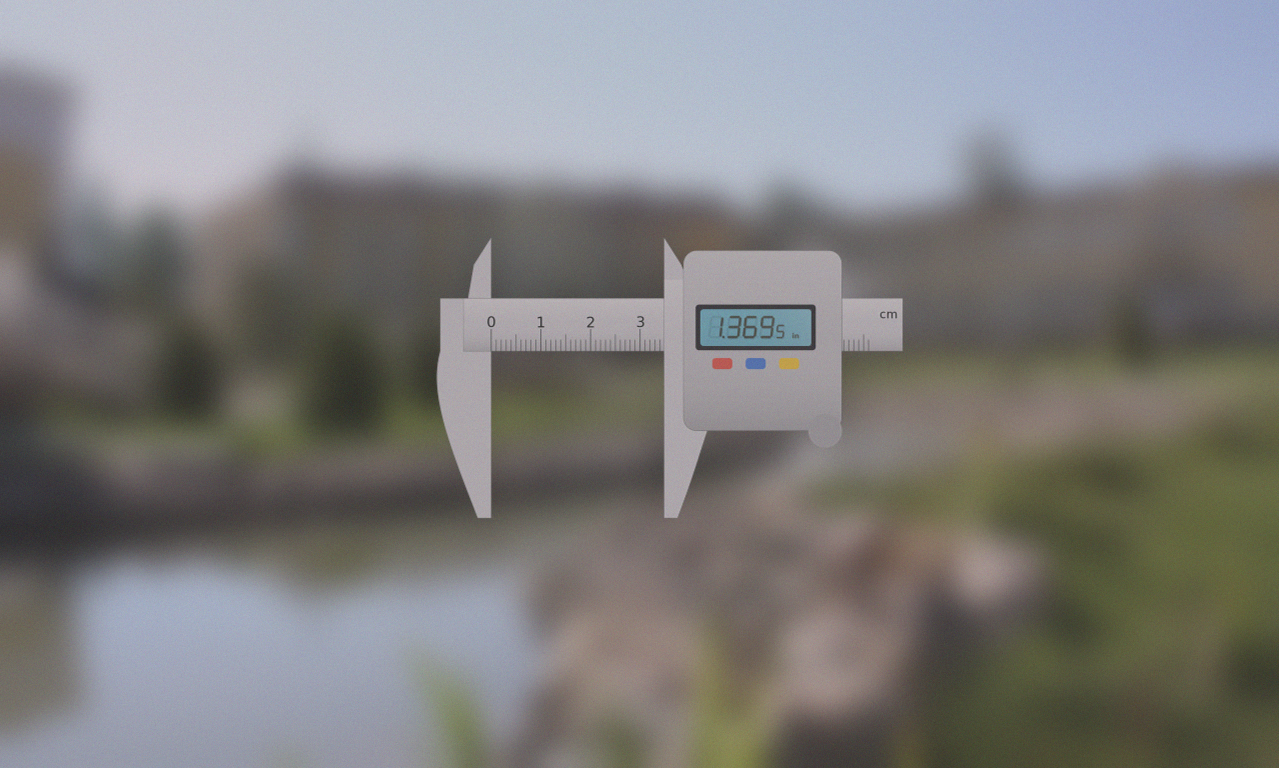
1.3695 in
